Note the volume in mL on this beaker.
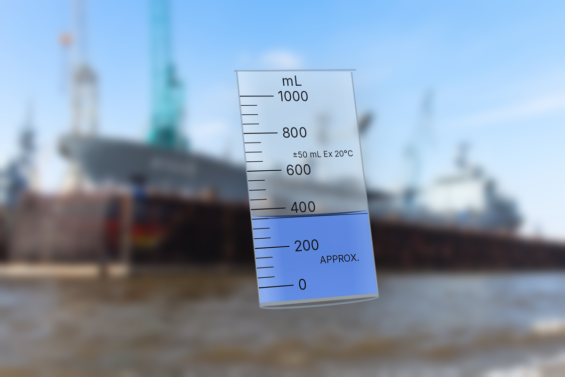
350 mL
